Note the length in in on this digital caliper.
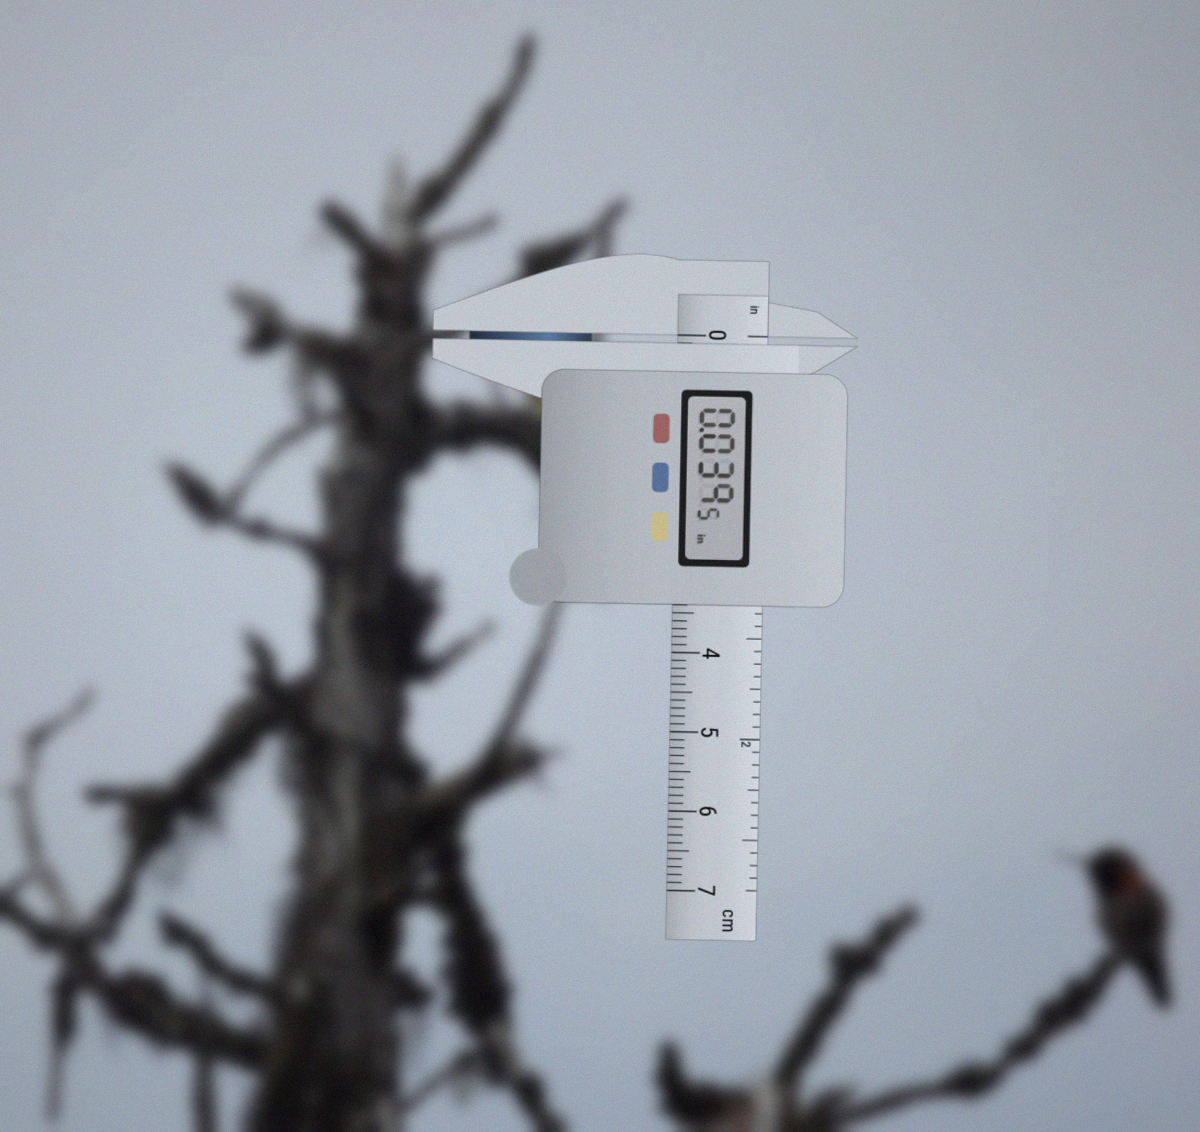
0.0395 in
